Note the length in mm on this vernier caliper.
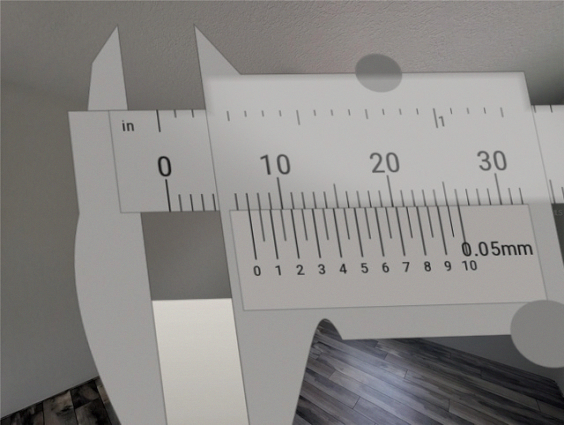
7.0 mm
